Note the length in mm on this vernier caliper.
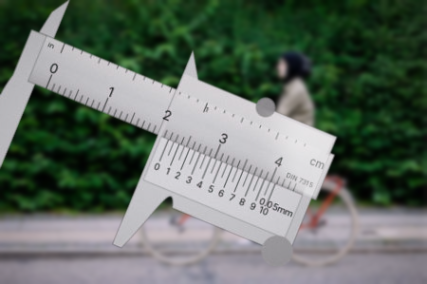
21.8 mm
